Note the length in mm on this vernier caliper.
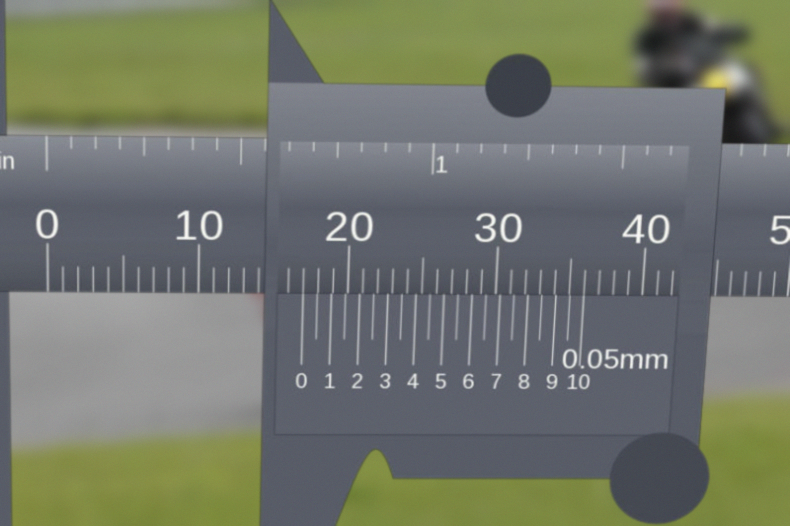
17.0 mm
